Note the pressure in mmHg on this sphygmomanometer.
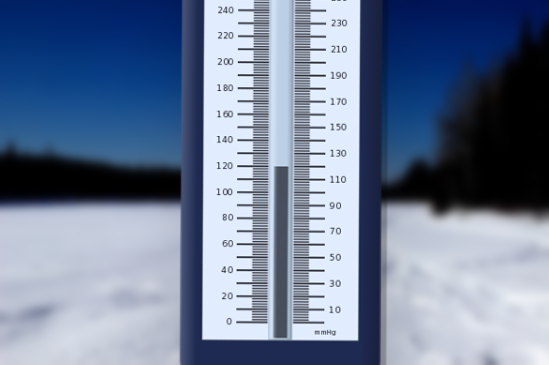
120 mmHg
